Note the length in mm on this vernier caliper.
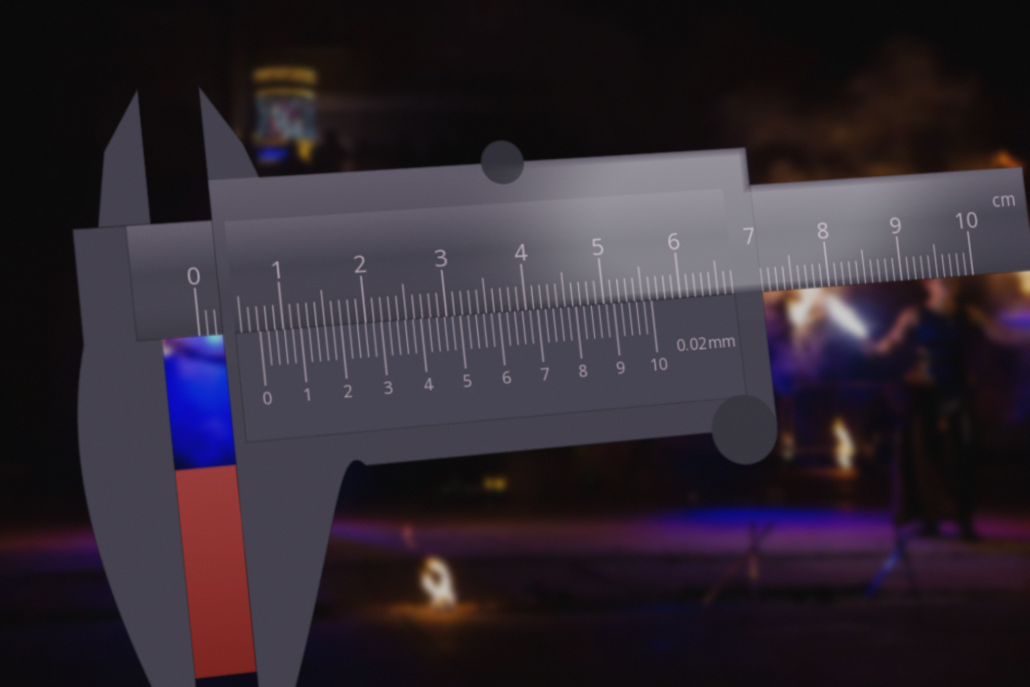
7.2 mm
